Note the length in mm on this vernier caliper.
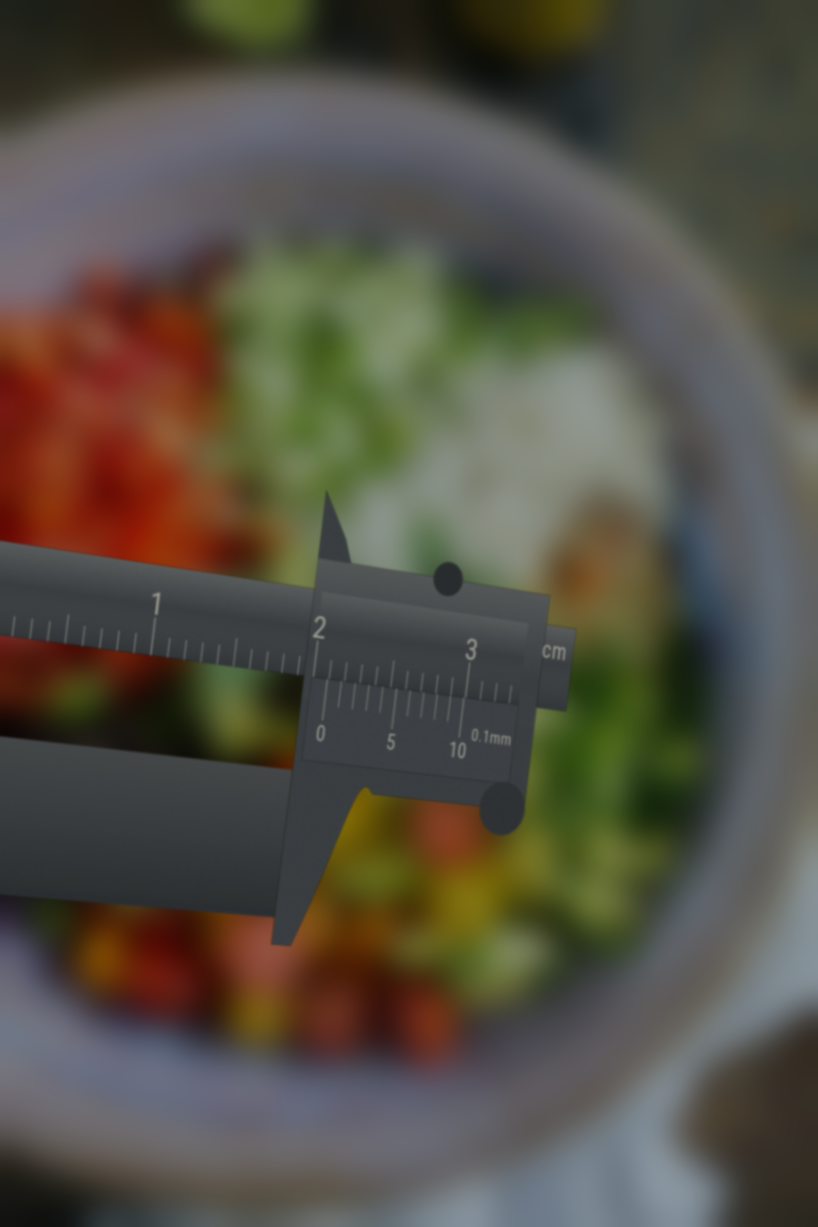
20.9 mm
